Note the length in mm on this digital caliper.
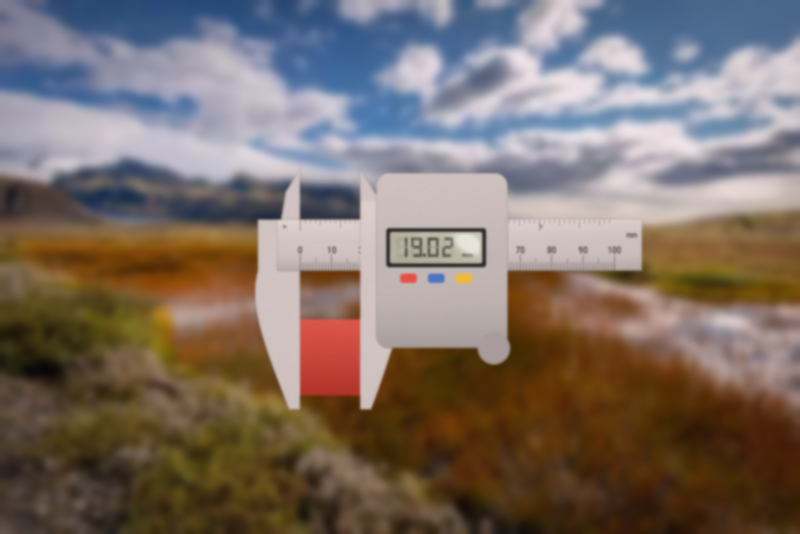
19.02 mm
